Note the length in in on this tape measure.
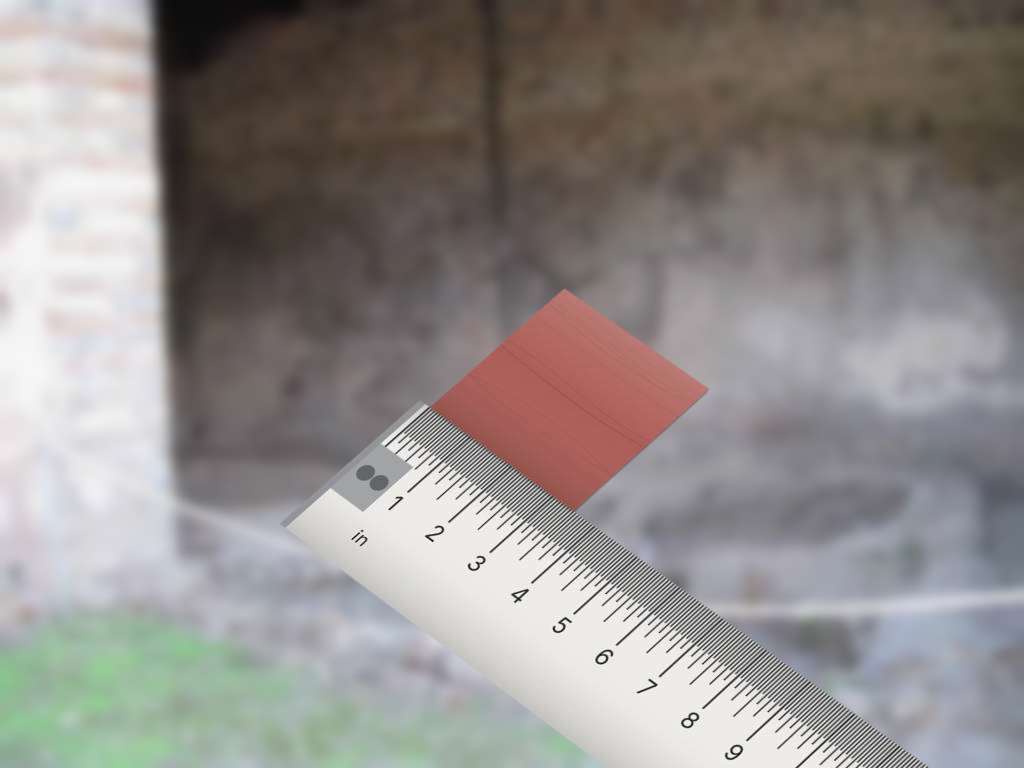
3.5 in
